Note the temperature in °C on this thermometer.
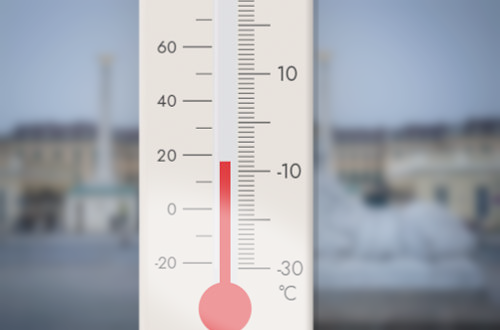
-8 °C
